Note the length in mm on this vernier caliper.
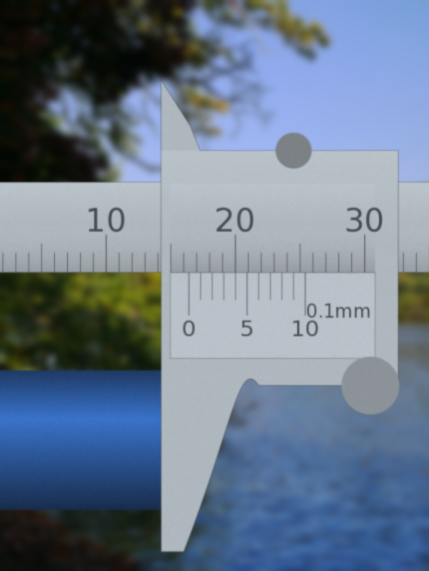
16.4 mm
